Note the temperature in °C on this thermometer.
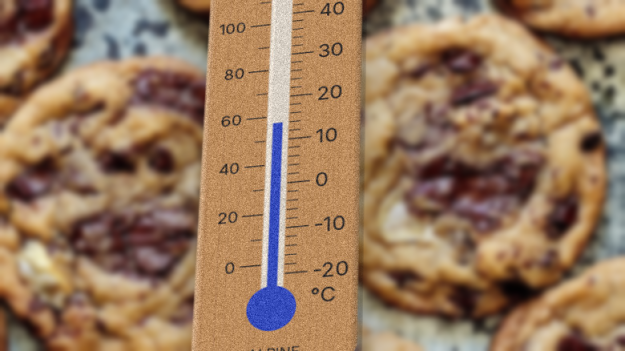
14 °C
